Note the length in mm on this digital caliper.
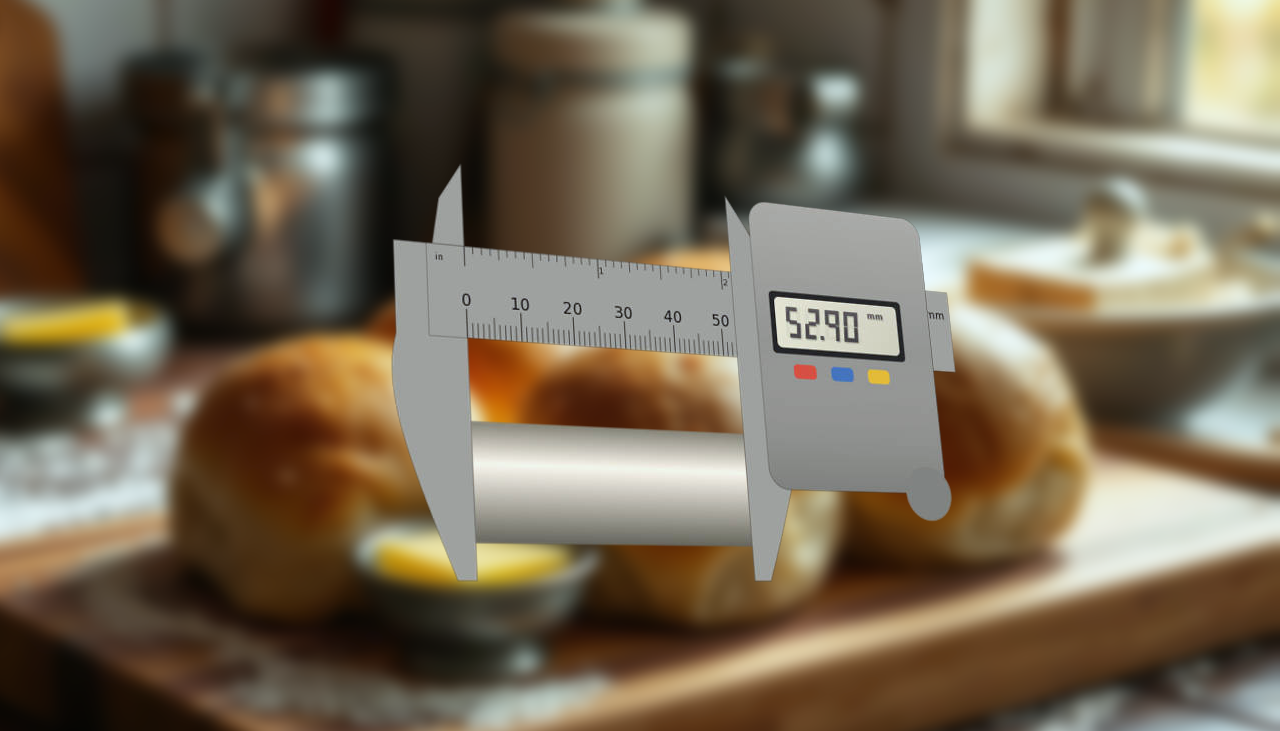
52.90 mm
